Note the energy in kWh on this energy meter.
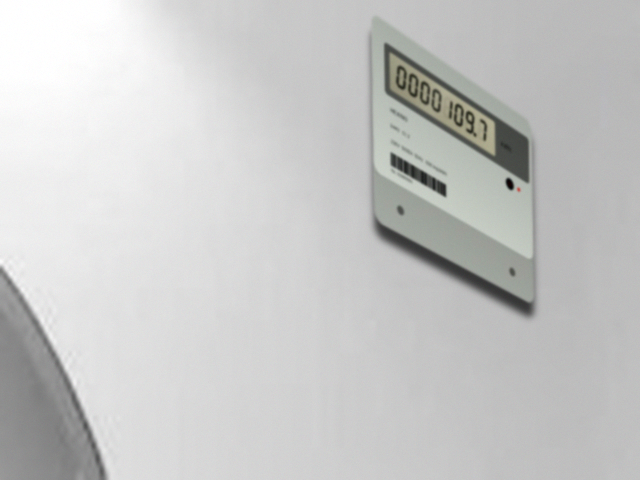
109.7 kWh
